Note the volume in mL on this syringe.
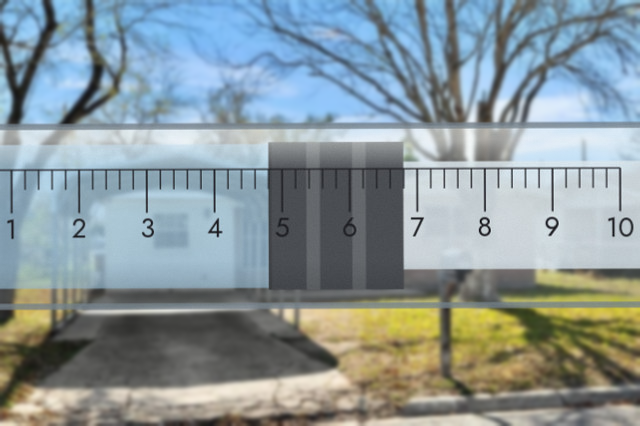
4.8 mL
